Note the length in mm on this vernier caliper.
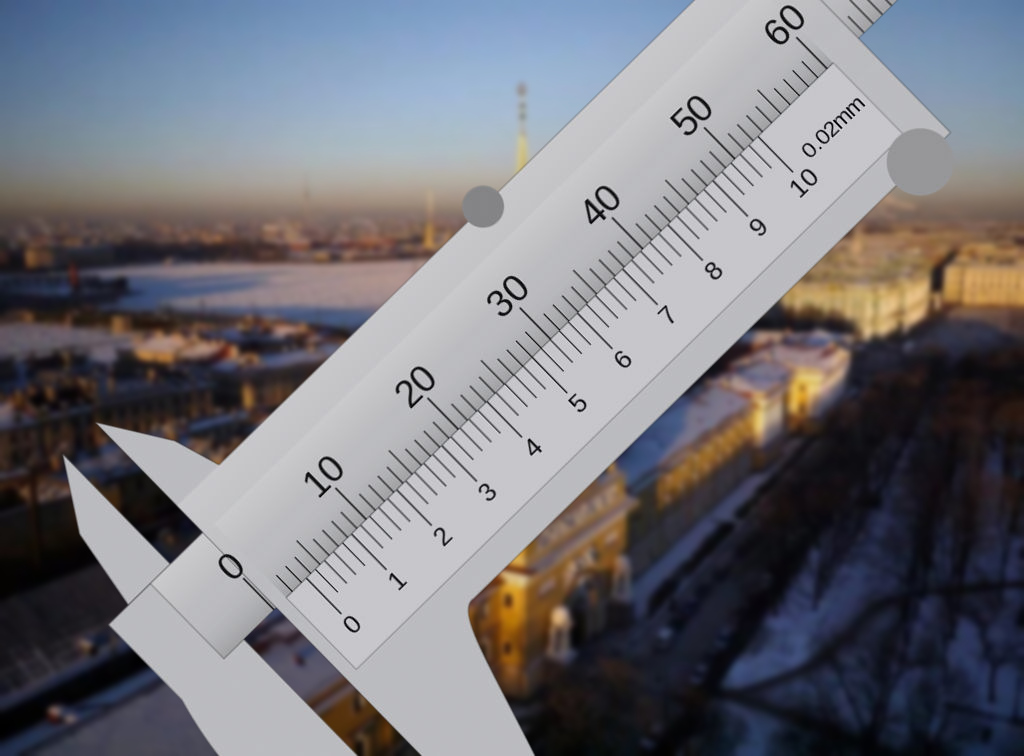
3.5 mm
